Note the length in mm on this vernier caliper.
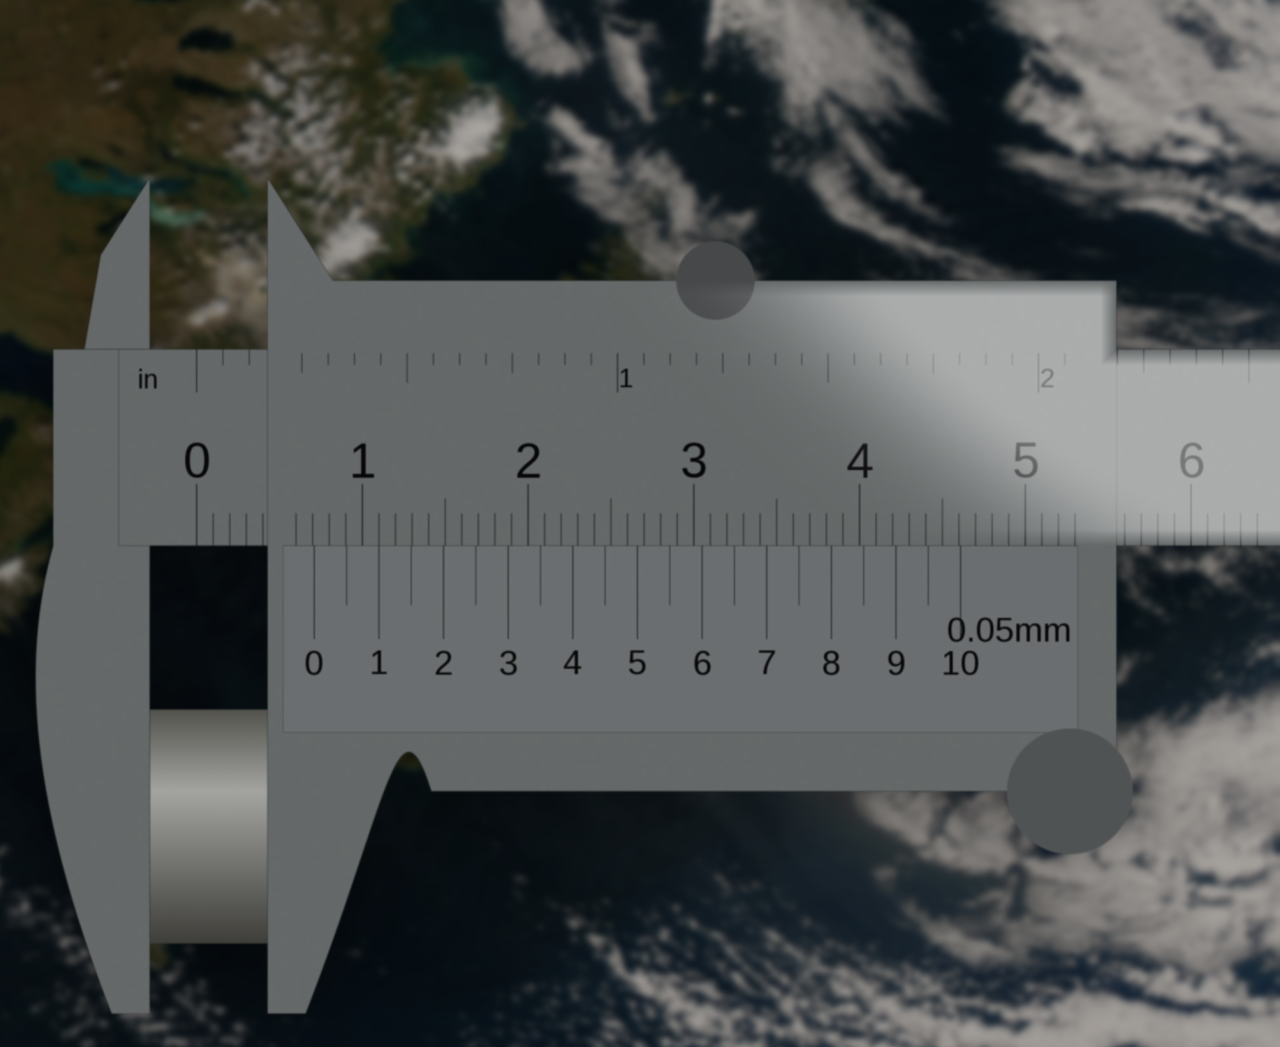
7.1 mm
